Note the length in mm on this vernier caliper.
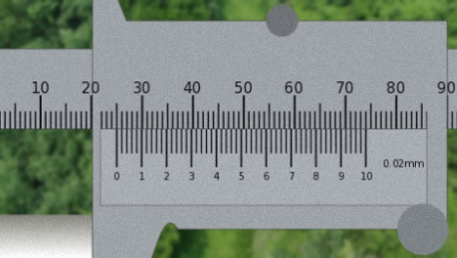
25.0 mm
